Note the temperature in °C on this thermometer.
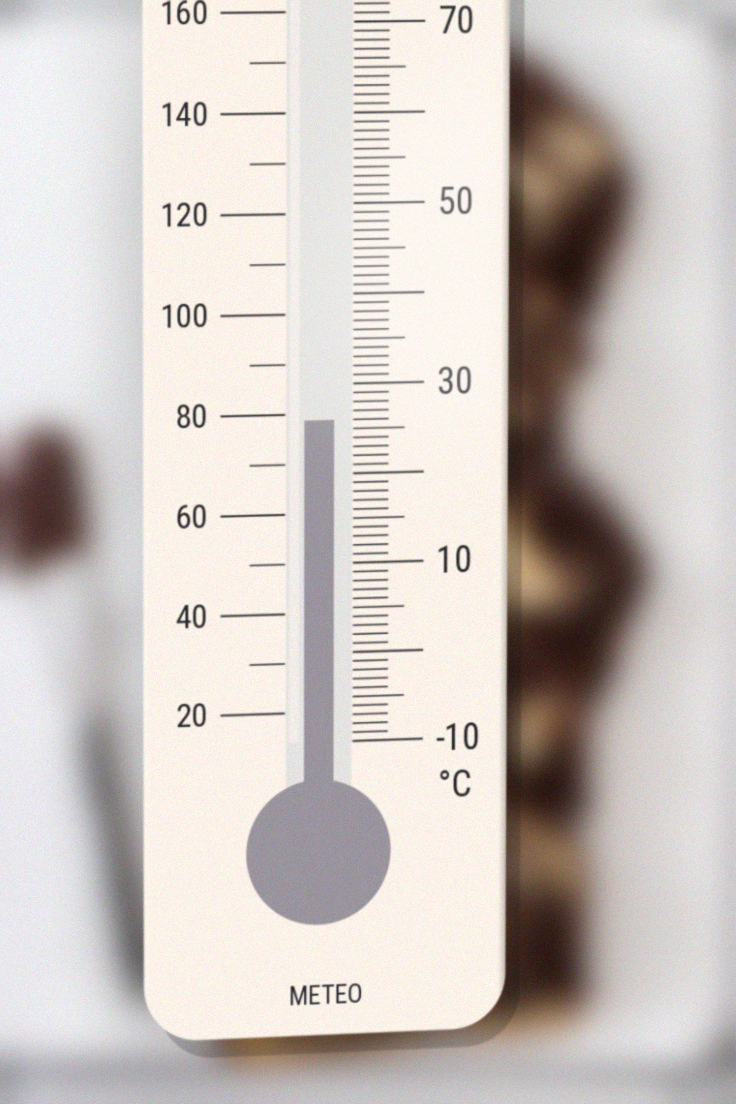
26 °C
